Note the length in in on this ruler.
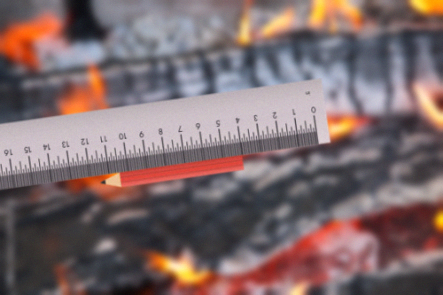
7.5 in
